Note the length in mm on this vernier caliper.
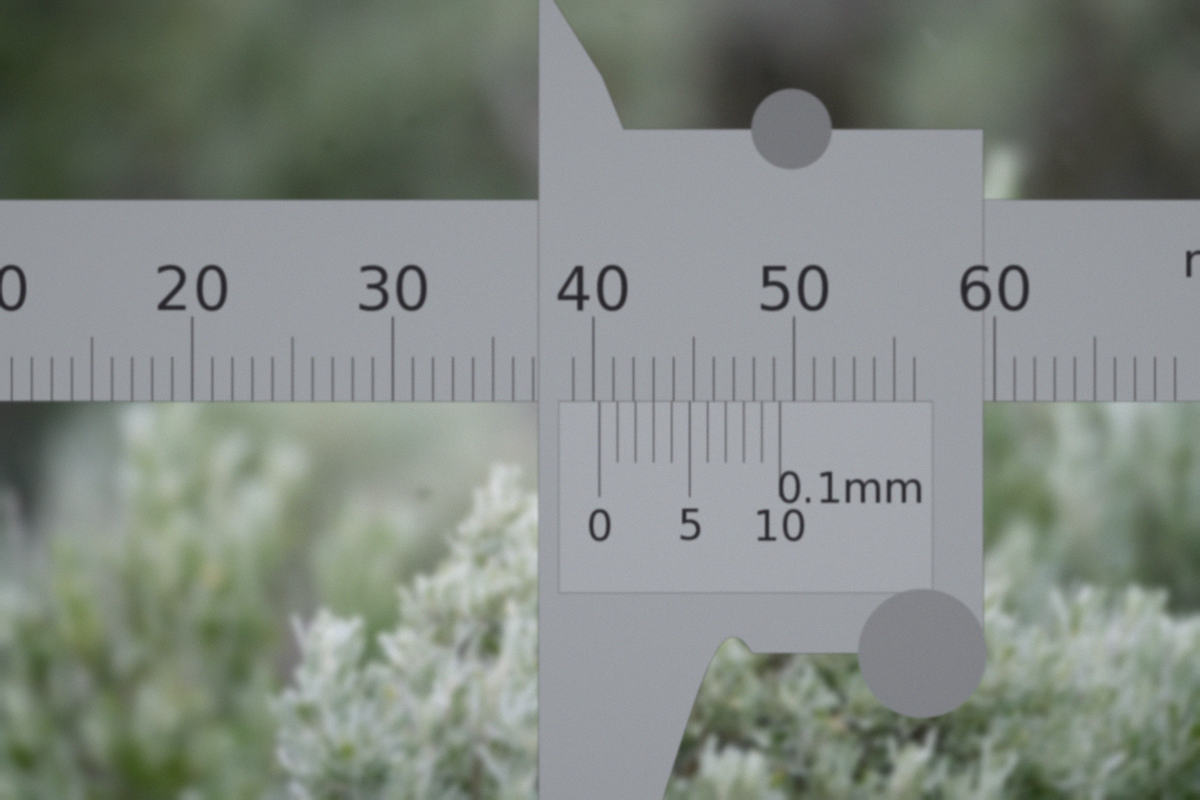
40.3 mm
